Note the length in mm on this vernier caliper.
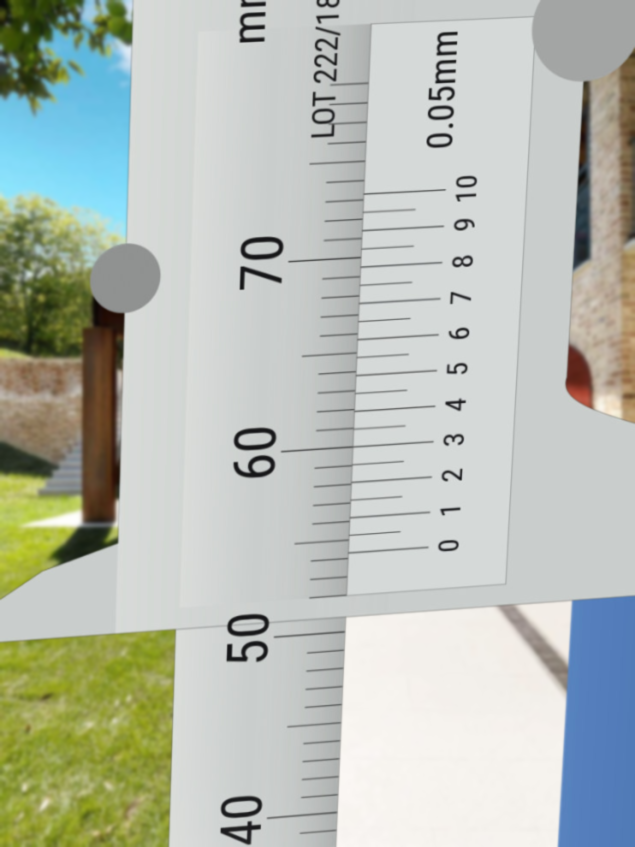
54.3 mm
